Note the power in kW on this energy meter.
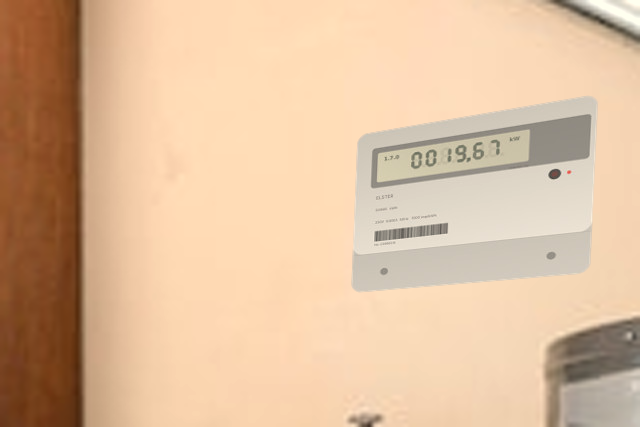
19.67 kW
